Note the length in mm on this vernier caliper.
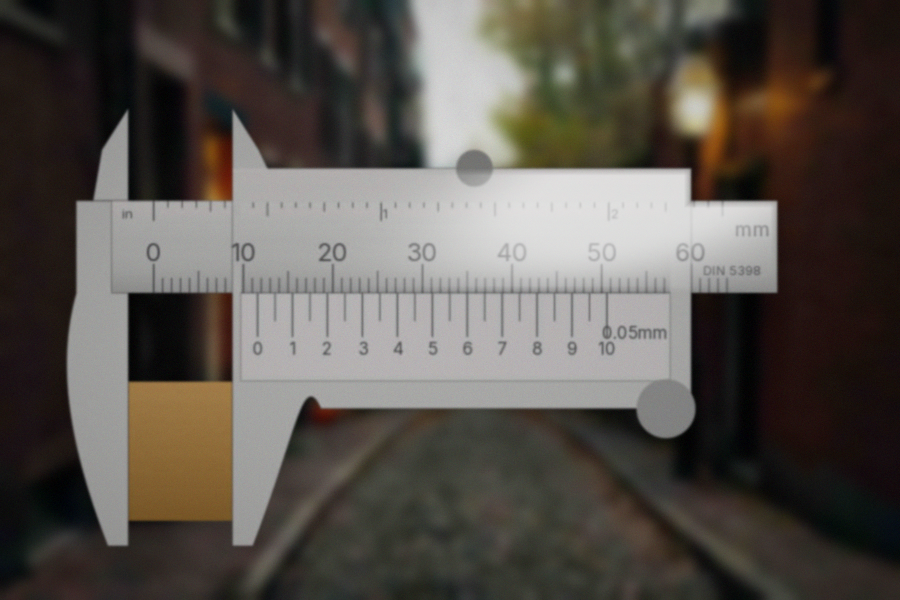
11.6 mm
